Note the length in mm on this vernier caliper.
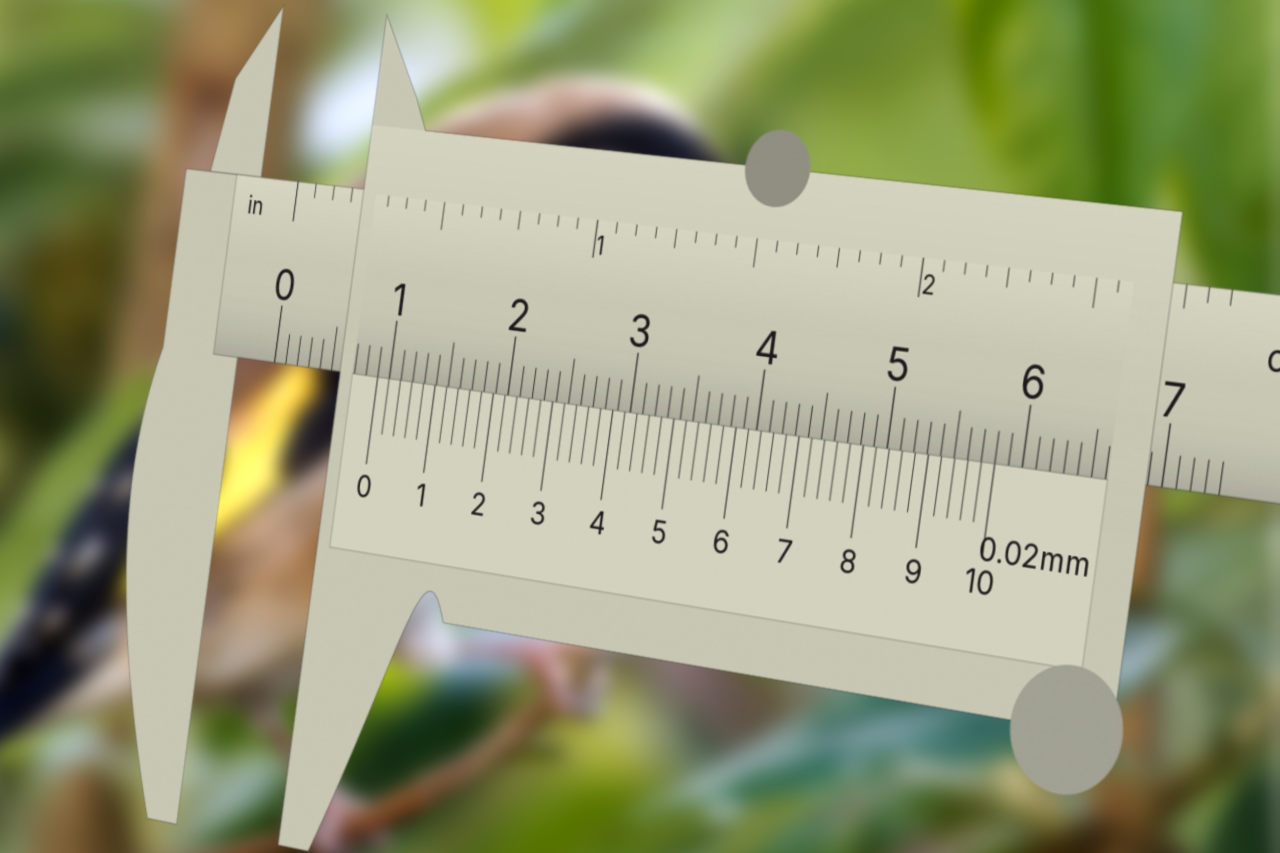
9.0 mm
